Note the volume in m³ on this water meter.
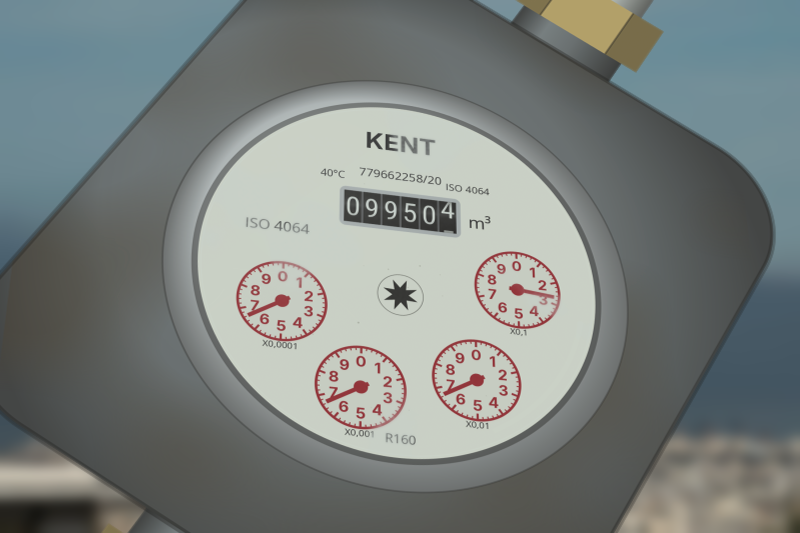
99504.2666 m³
